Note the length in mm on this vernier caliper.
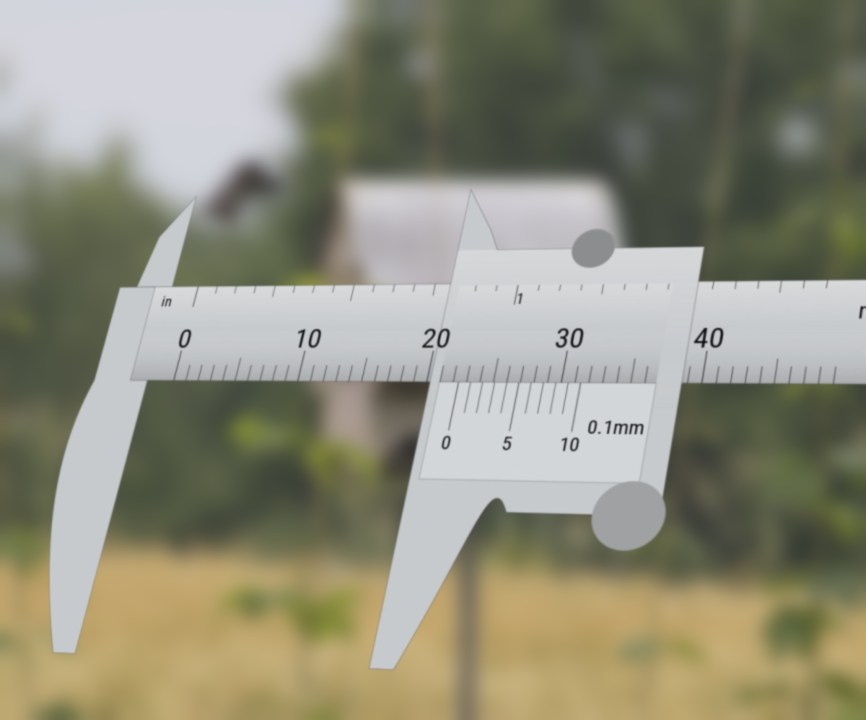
22.4 mm
